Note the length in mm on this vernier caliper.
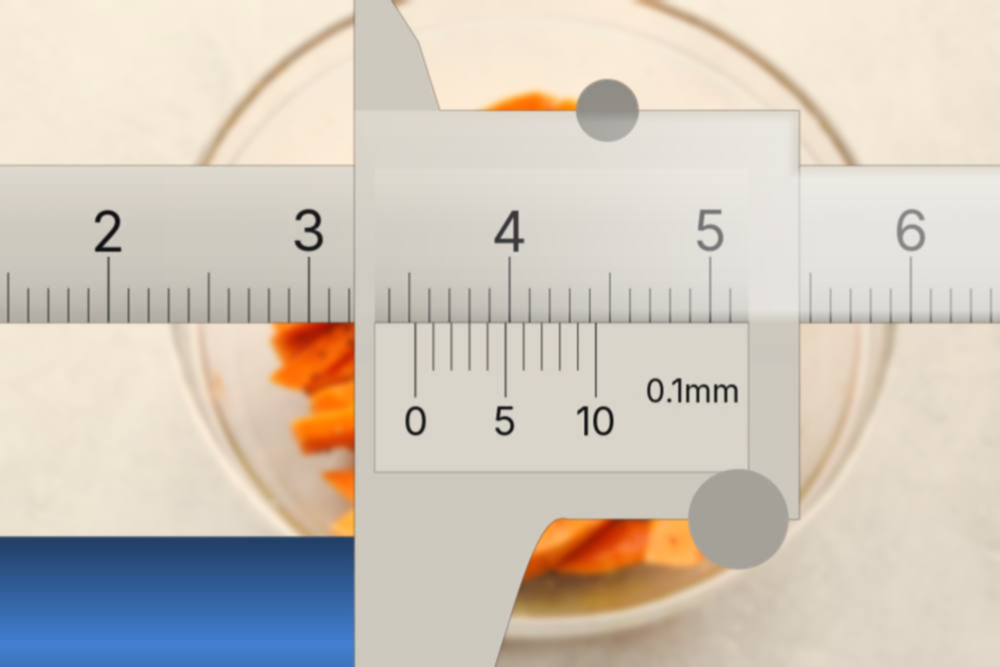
35.3 mm
